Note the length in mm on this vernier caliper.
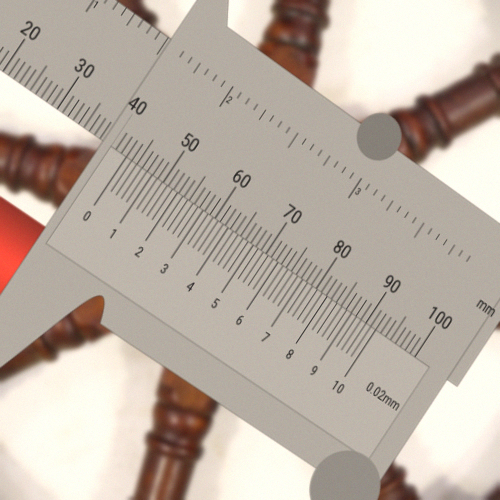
43.0 mm
